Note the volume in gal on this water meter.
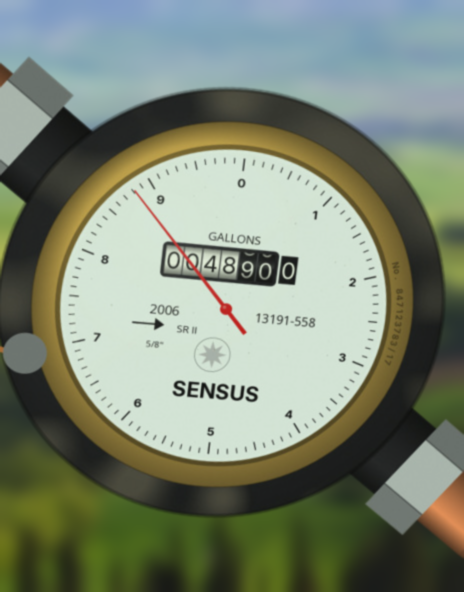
48898.8 gal
